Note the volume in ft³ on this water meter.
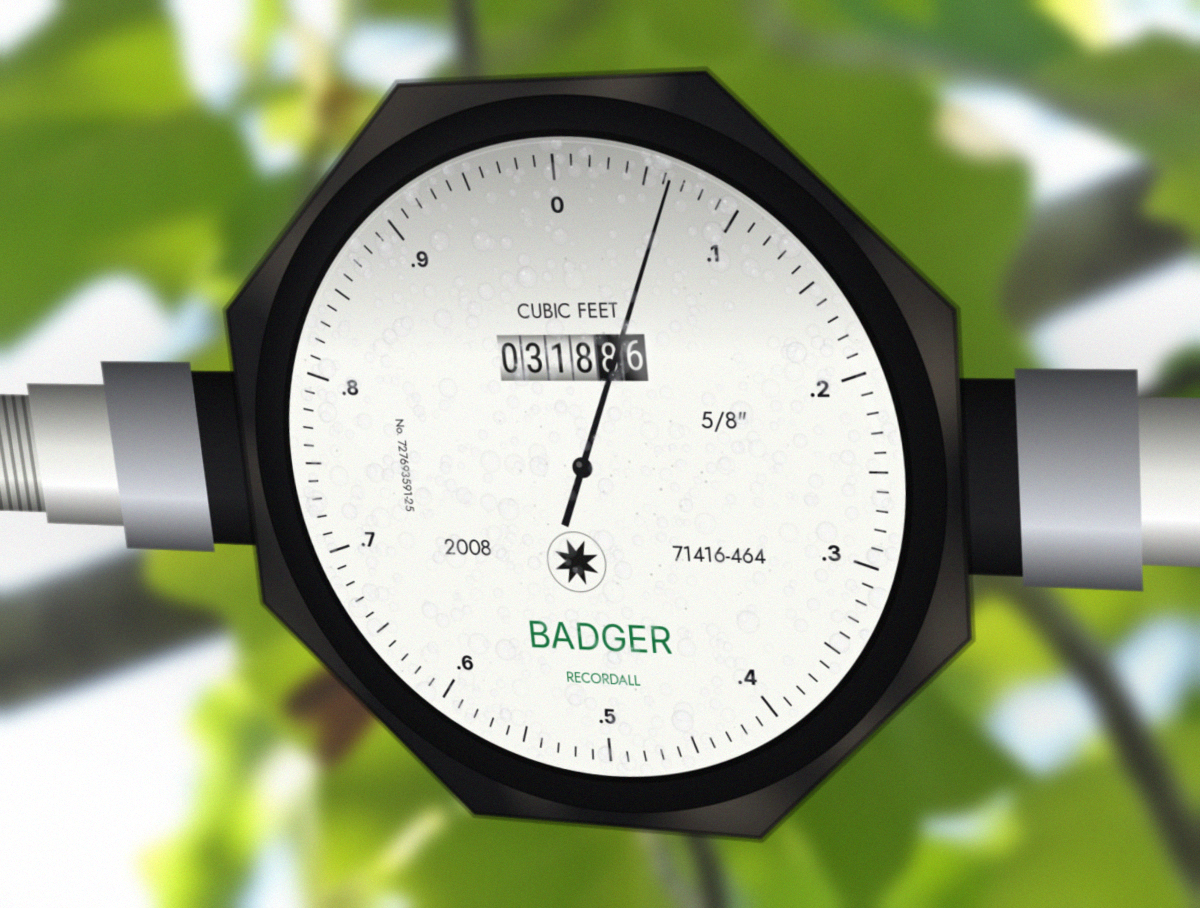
31886.06 ft³
